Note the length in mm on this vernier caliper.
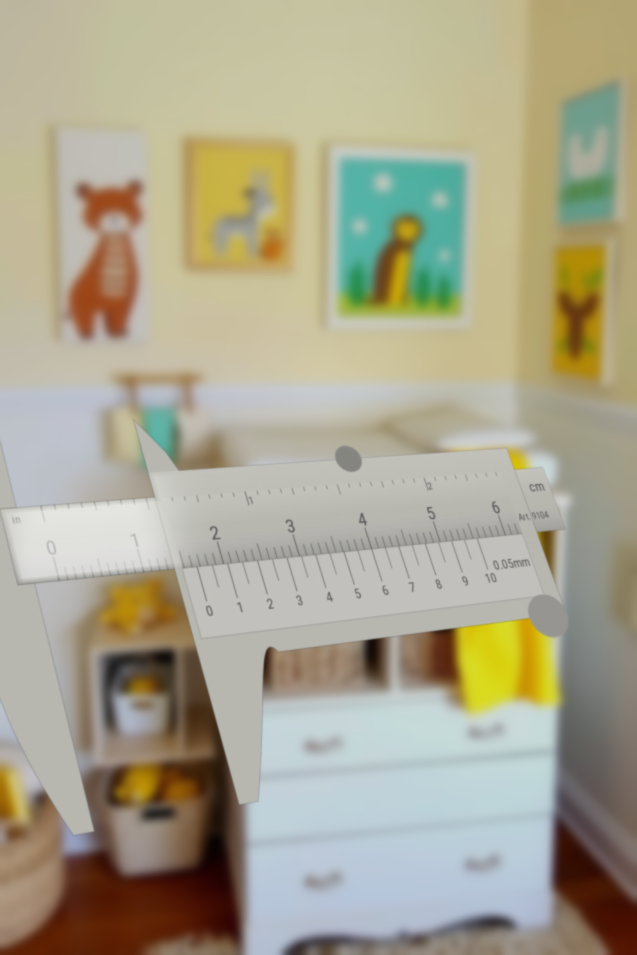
16.6 mm
